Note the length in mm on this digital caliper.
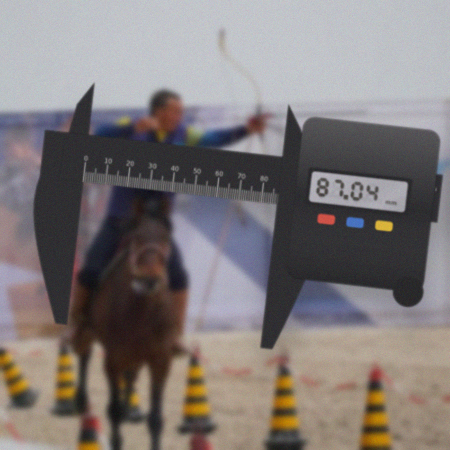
87.04 mm
